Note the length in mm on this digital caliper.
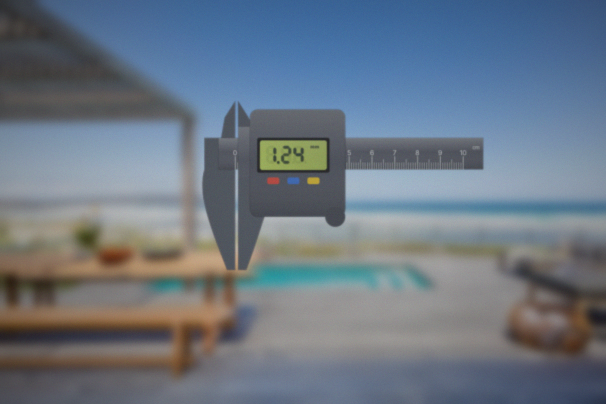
1.24 mm
